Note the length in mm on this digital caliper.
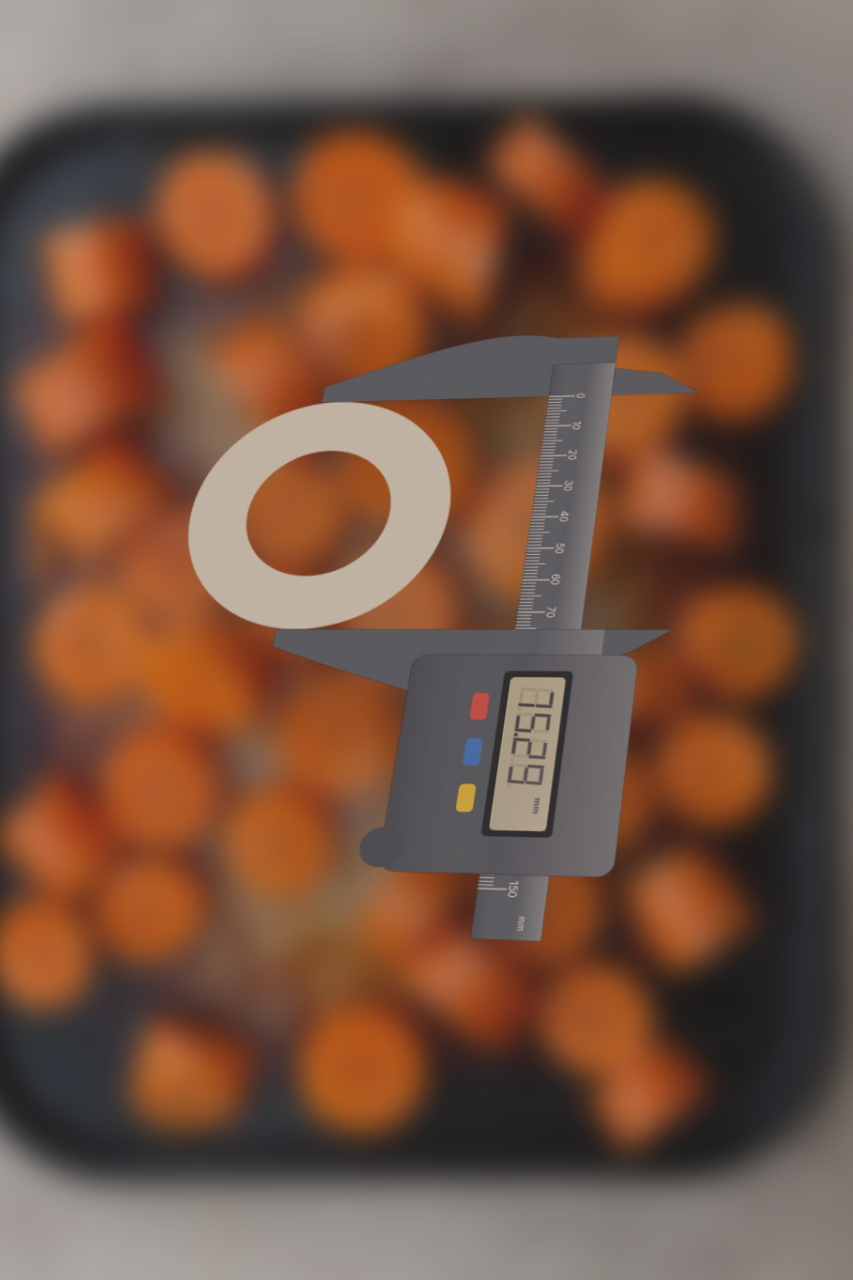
75.29 mm
